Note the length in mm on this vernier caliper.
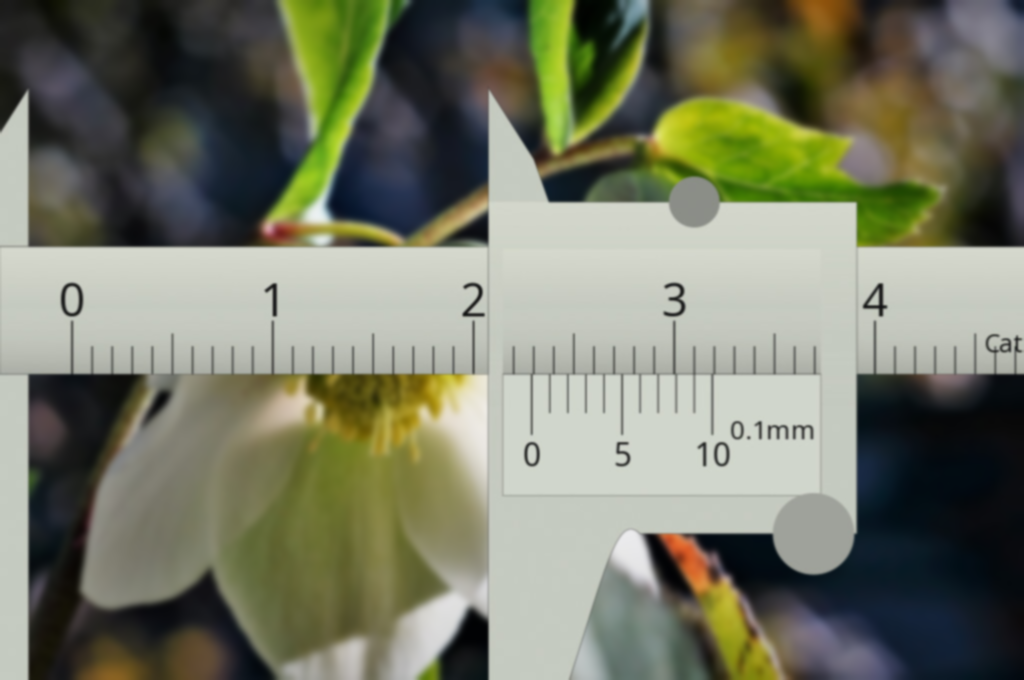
22.9 mm
